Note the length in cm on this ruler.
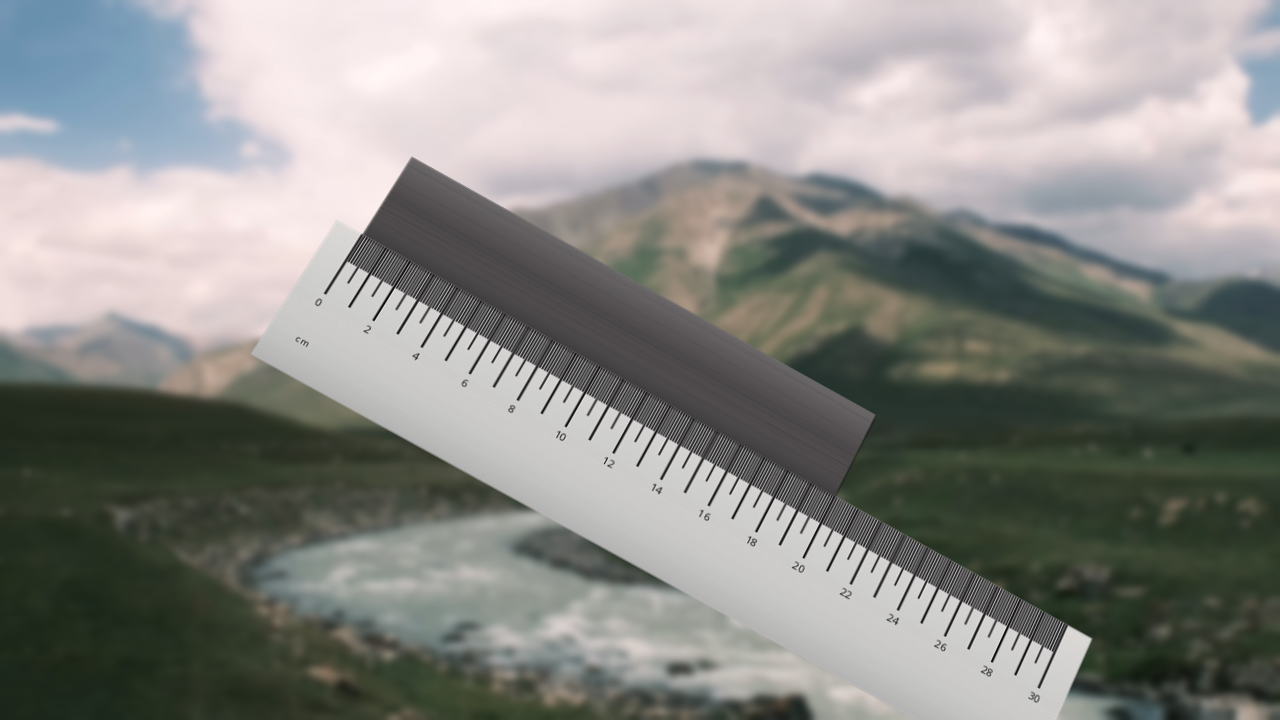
20 cm
